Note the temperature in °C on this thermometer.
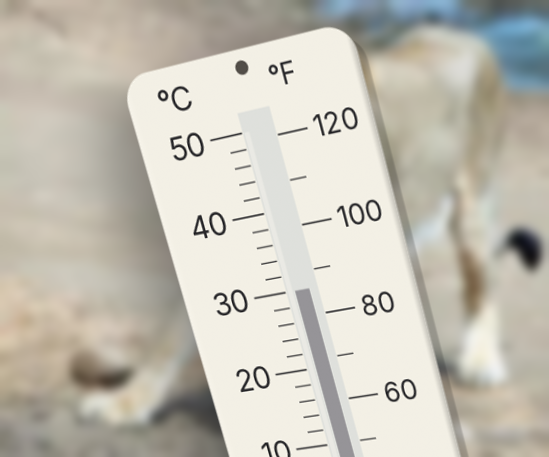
30 °C
